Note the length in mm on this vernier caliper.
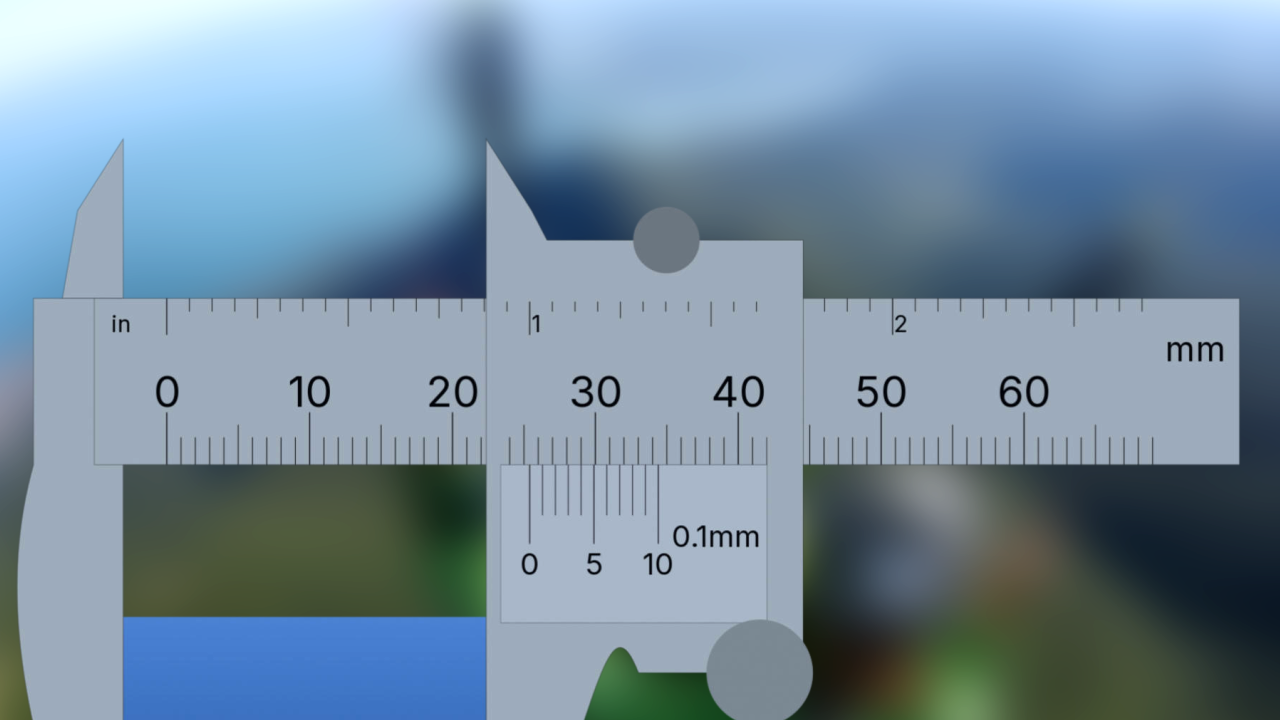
25.4 mm
